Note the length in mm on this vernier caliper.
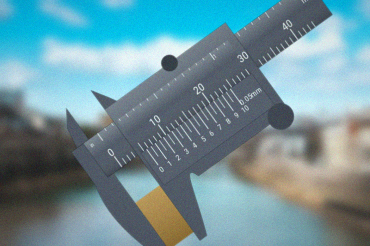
5.6 mm
